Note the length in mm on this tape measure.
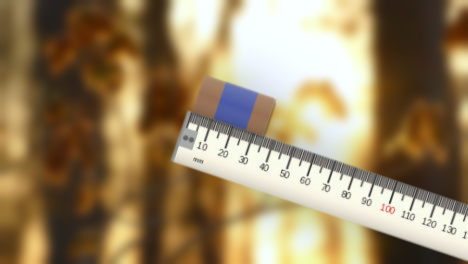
35 mm
